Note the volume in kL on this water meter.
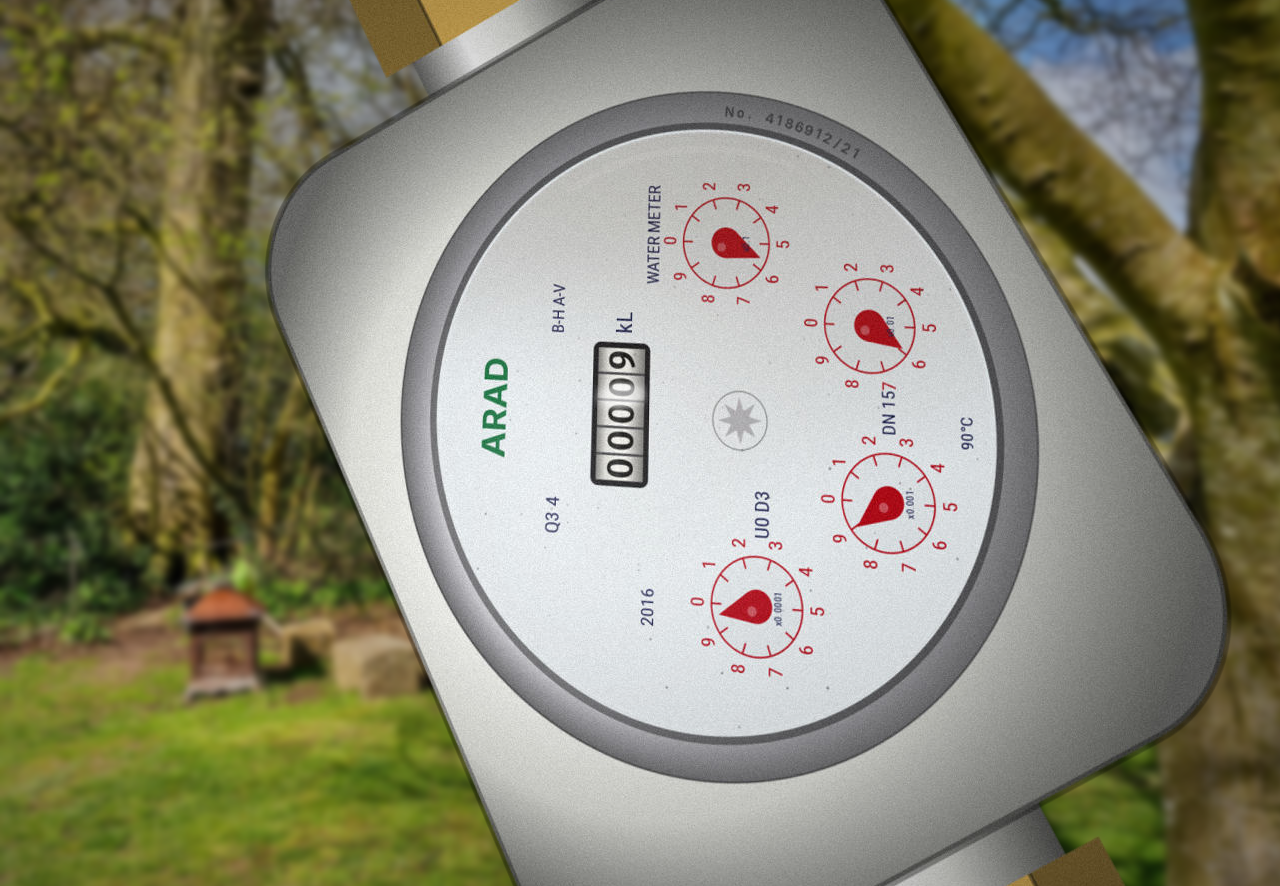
9.5589 kL
